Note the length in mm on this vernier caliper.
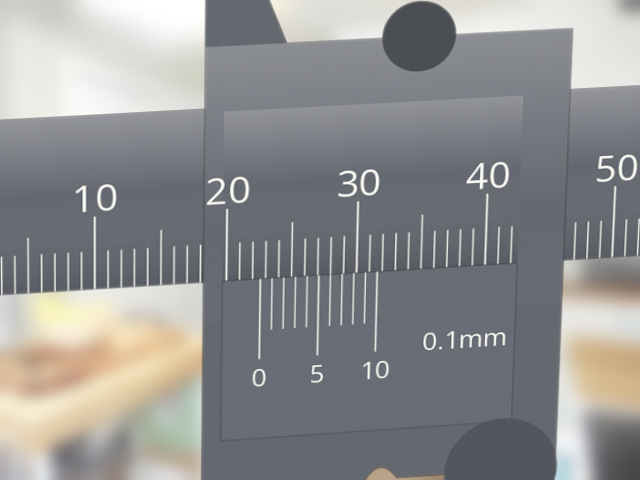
22.6 mm
